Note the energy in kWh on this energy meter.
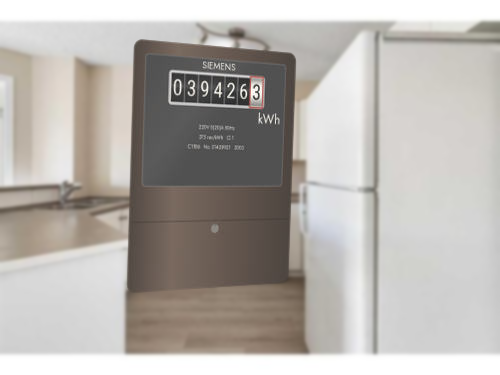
39426.3 kWh
